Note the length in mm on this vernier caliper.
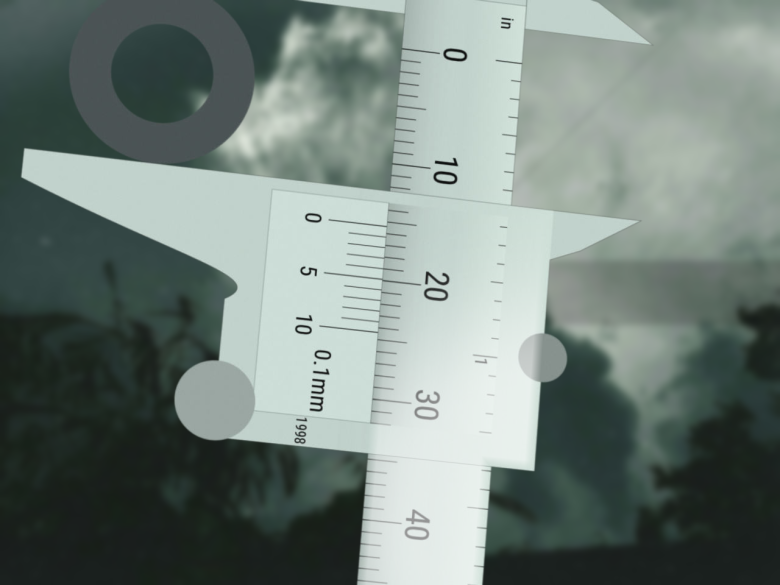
15.4 mm
